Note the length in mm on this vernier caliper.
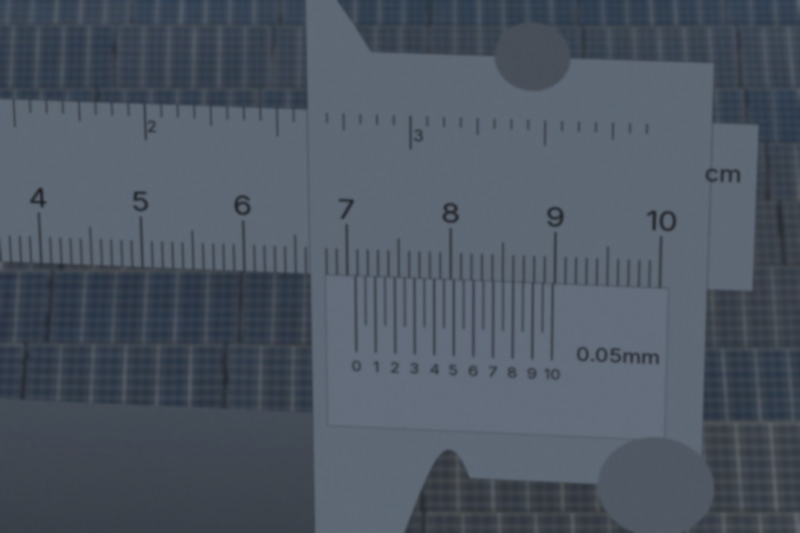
70.8 mm
